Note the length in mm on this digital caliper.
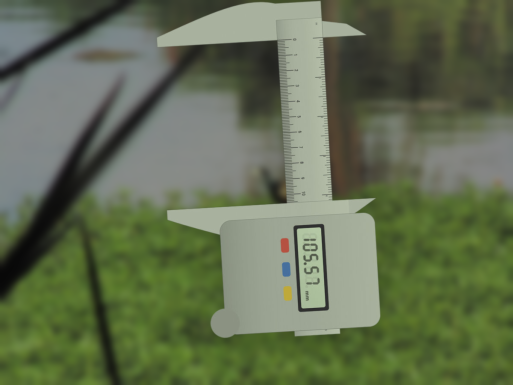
105.57 mm
